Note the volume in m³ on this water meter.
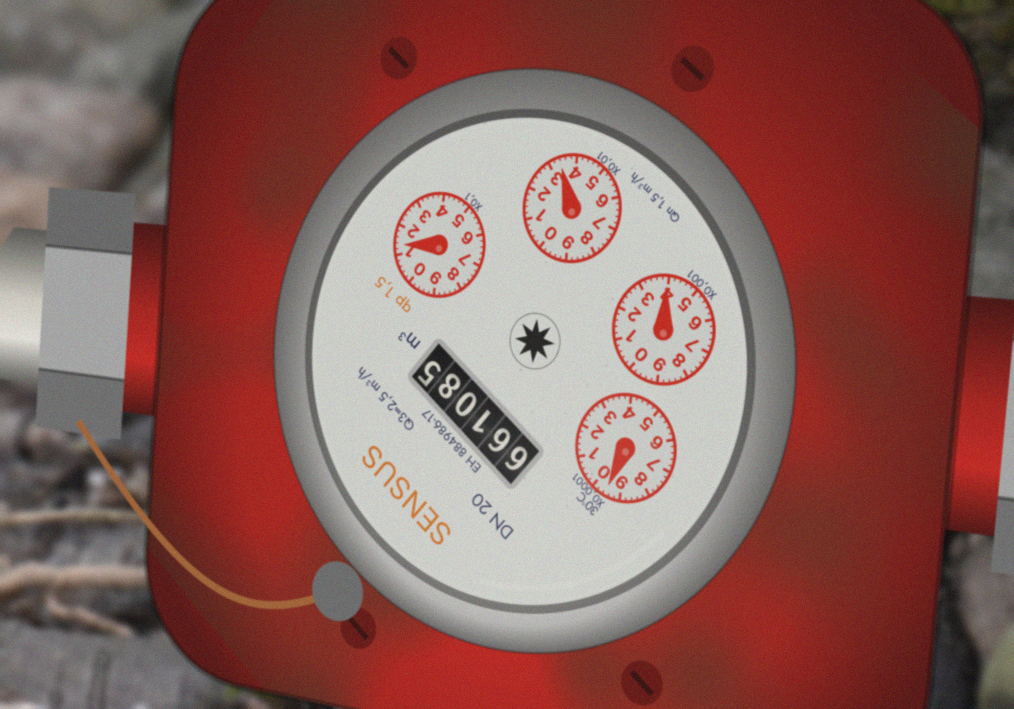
661085.1339 m³
